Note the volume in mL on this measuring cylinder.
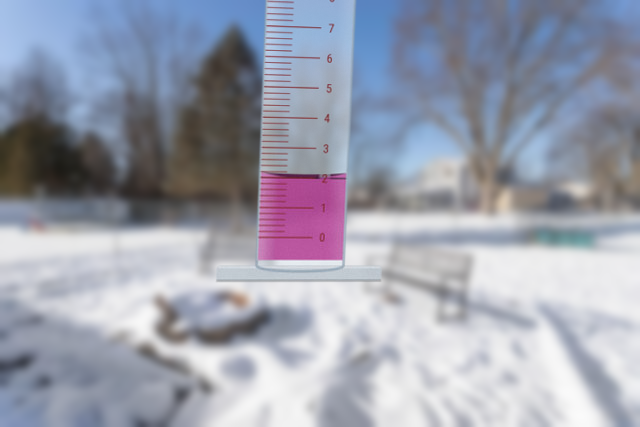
2 mL
